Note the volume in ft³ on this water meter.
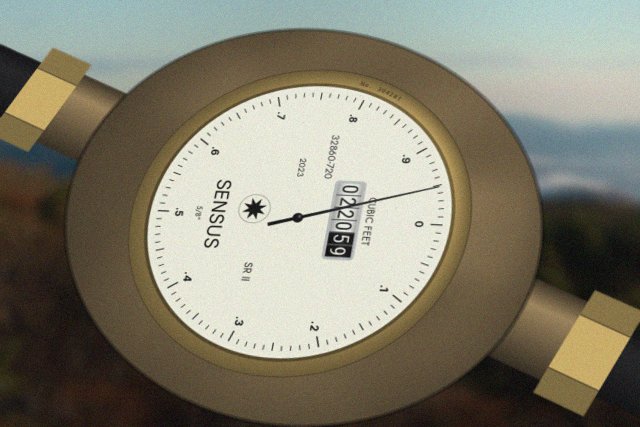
22058.95 ft³
